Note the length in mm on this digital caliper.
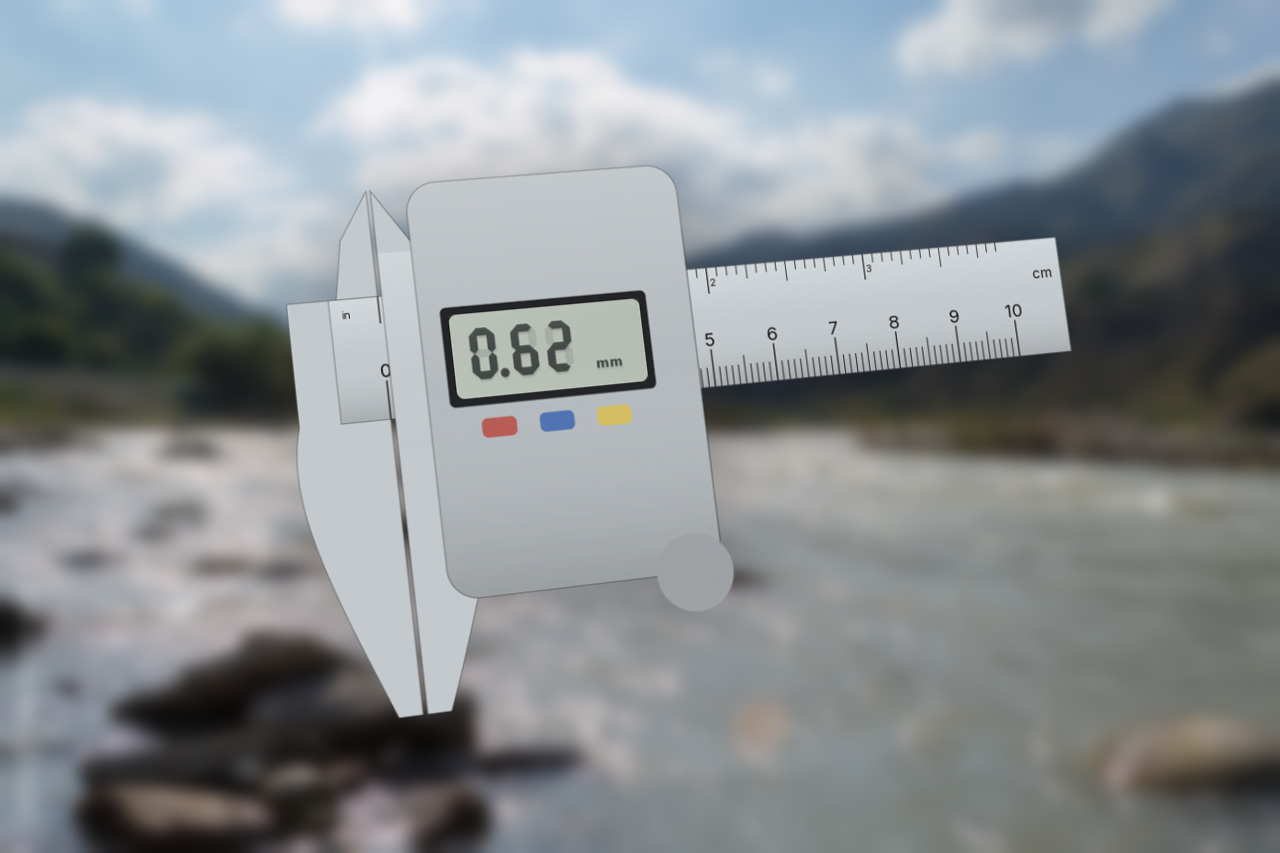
0.62 mm
